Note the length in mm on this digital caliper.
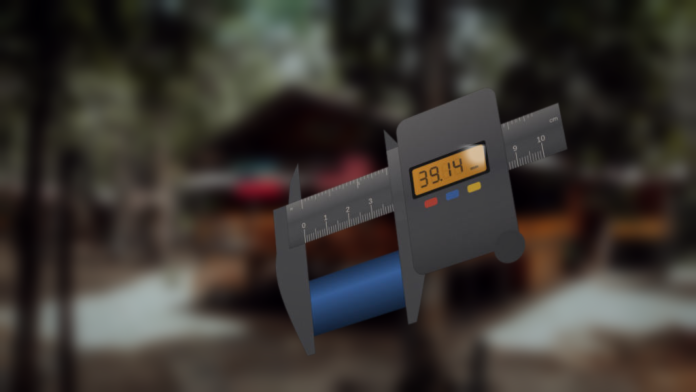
39.14 mm
